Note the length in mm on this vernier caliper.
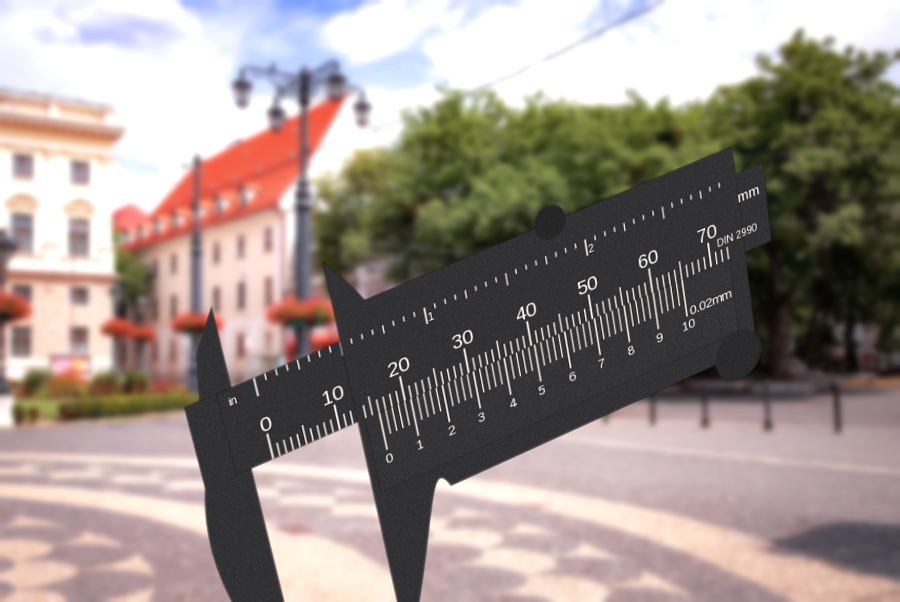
16.0 mm
